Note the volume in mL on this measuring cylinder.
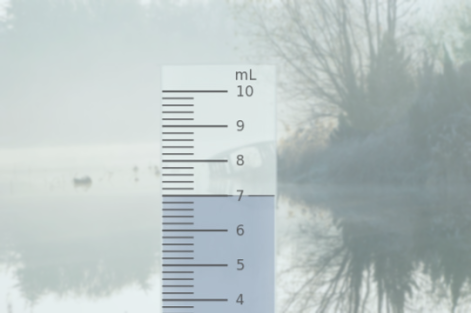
7 mL
